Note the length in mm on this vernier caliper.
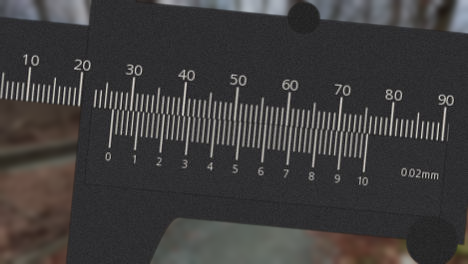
26.6 mm
